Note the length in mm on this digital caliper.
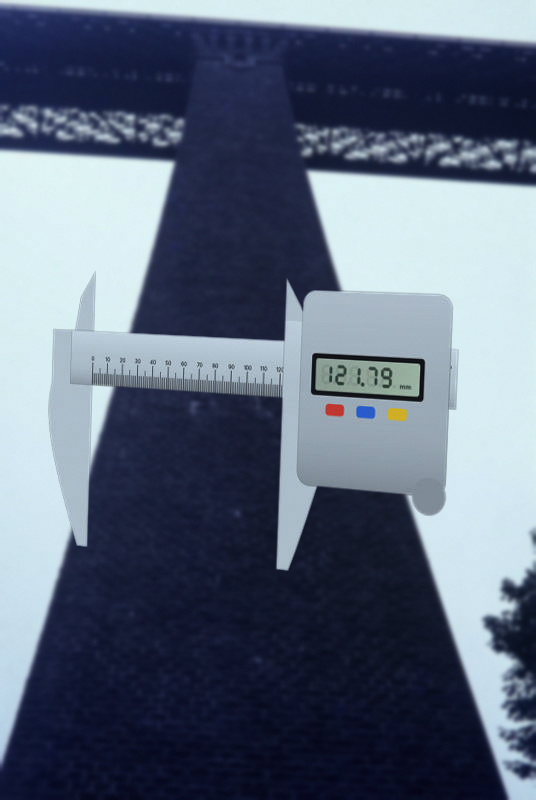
121.79 mm
